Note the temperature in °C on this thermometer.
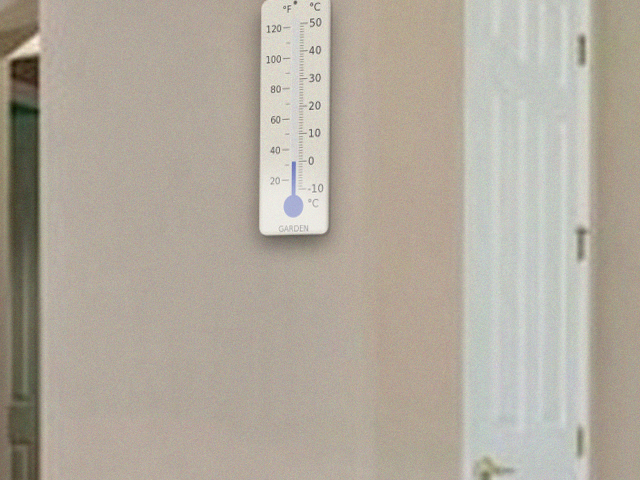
0 °C
